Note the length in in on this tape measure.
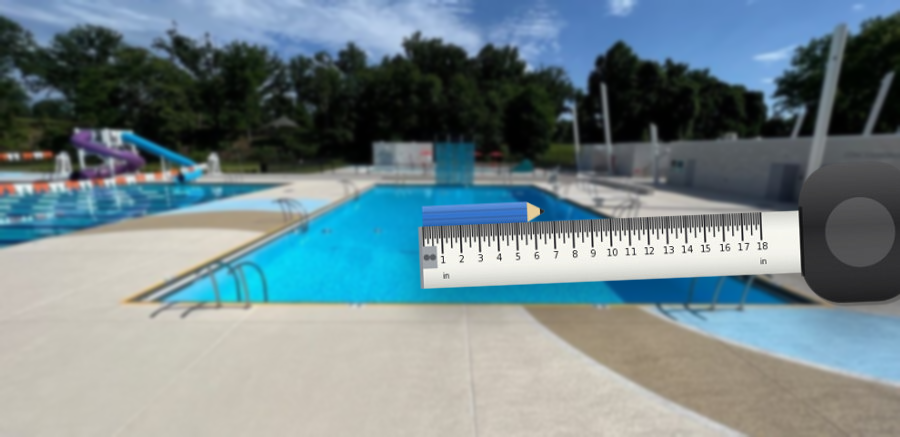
6.5 in
